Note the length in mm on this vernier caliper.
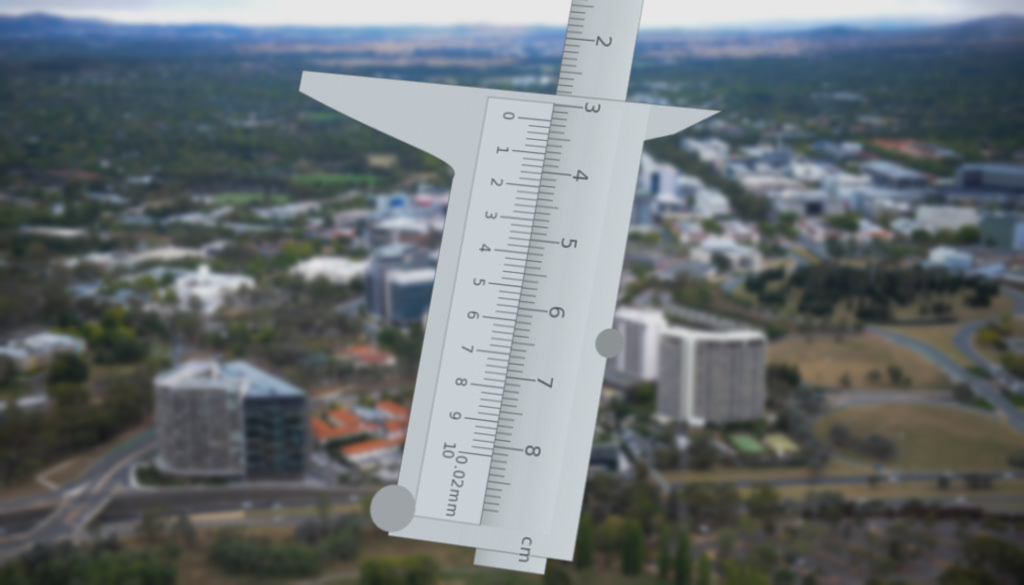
32.4 mm
